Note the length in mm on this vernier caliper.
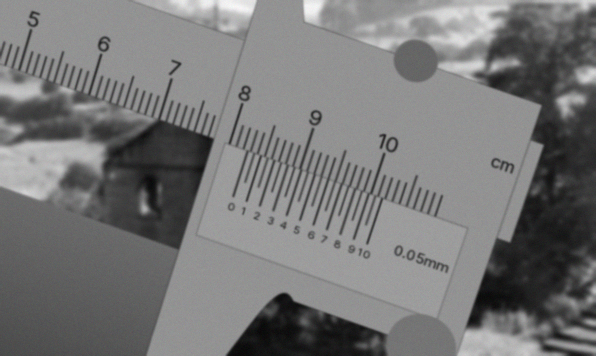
82.6 mm
